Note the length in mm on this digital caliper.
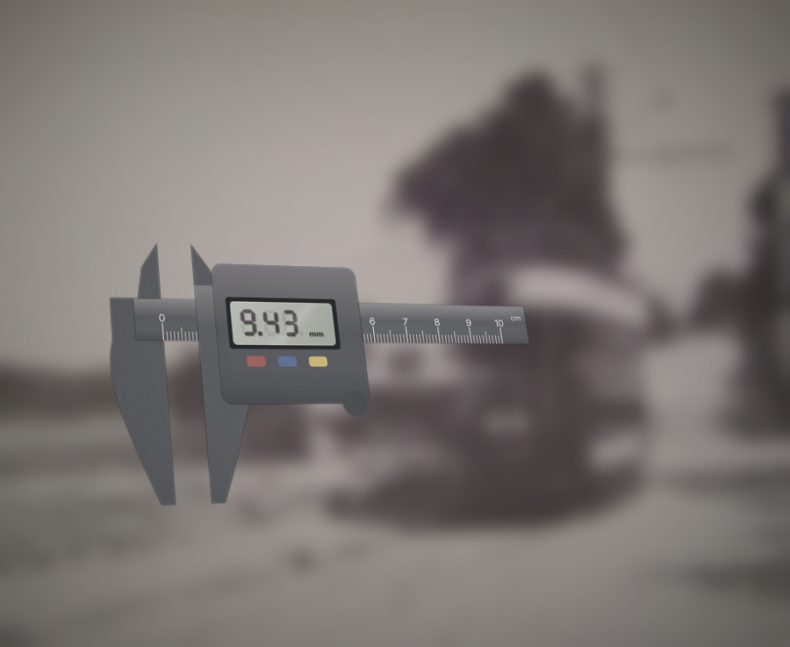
9.43 mm
